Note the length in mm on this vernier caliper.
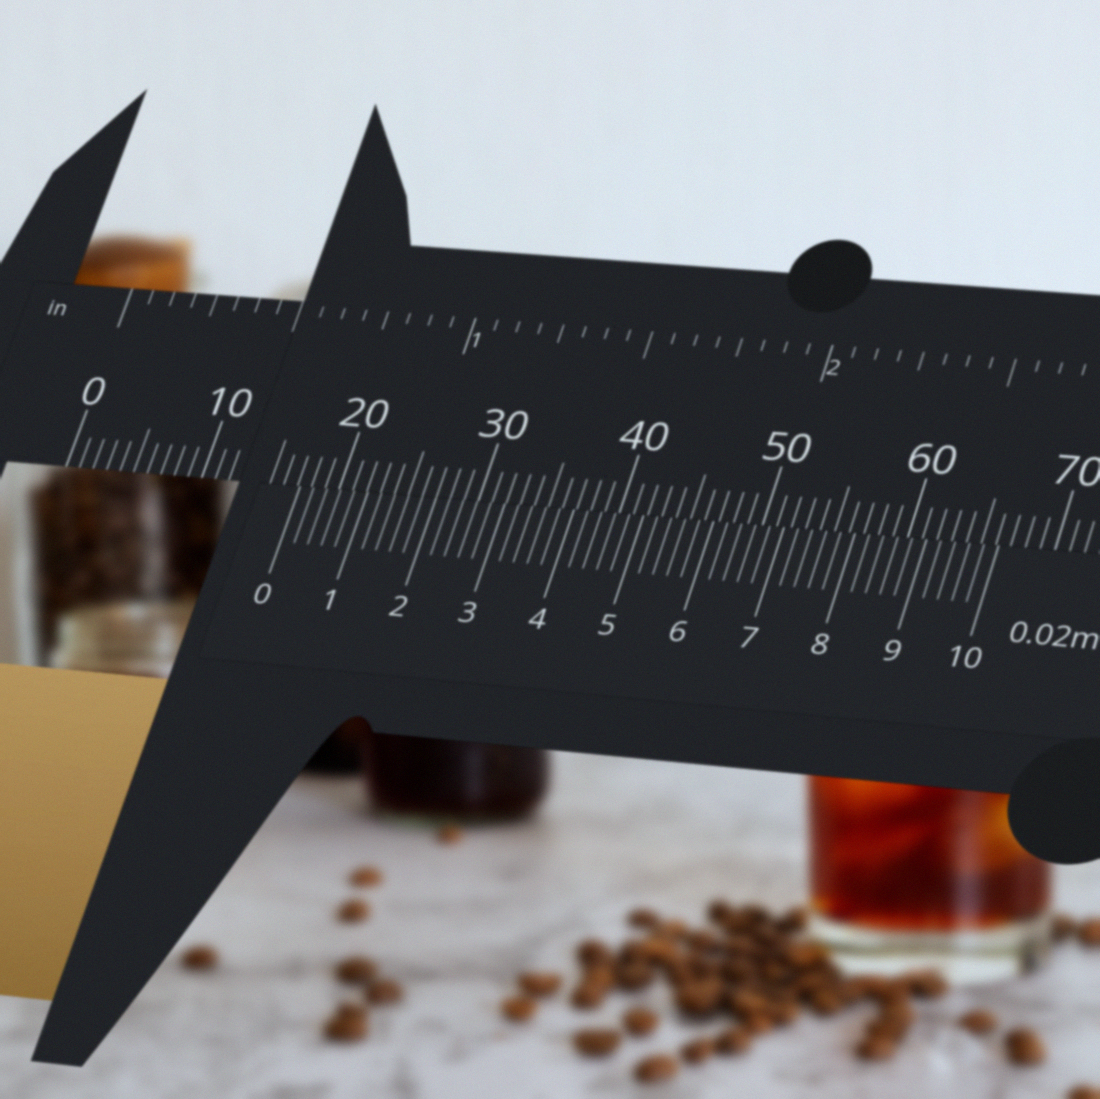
17.2 mm
